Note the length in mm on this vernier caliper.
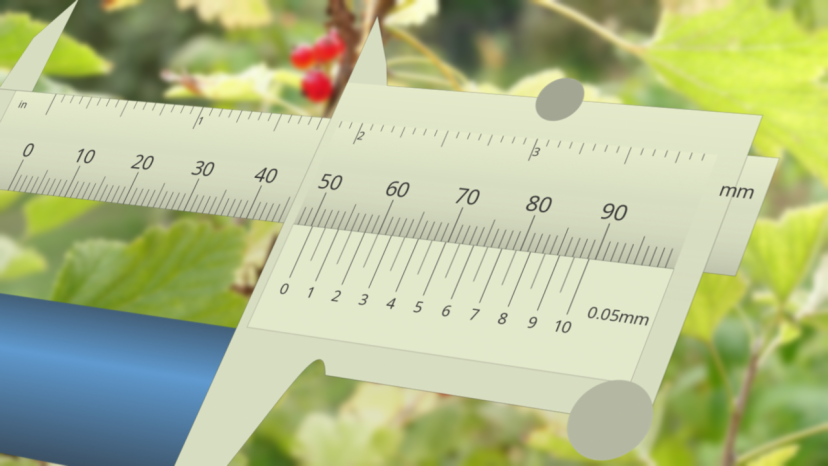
50.2 mm
